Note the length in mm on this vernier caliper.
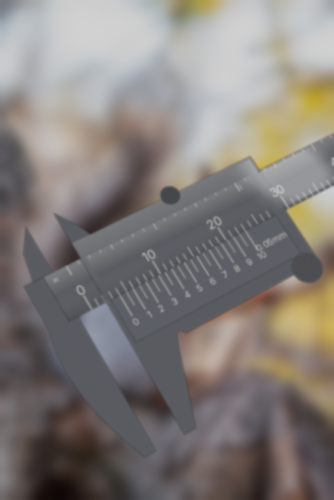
4.0 mm
